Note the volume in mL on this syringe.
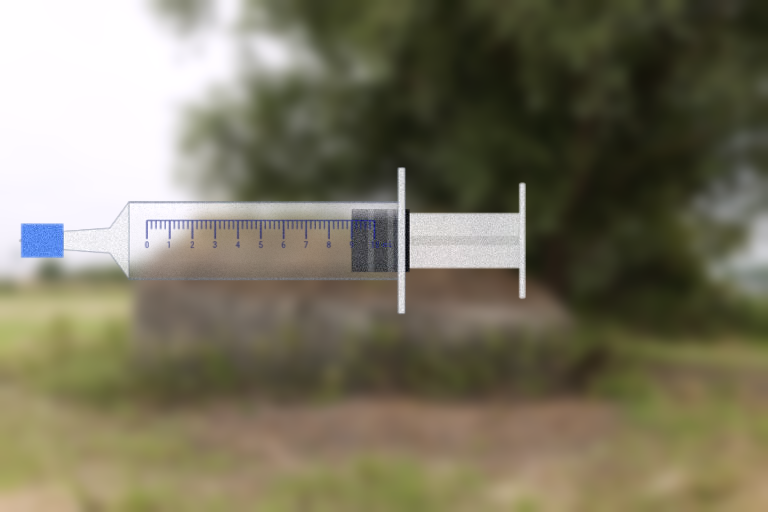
9 mL
